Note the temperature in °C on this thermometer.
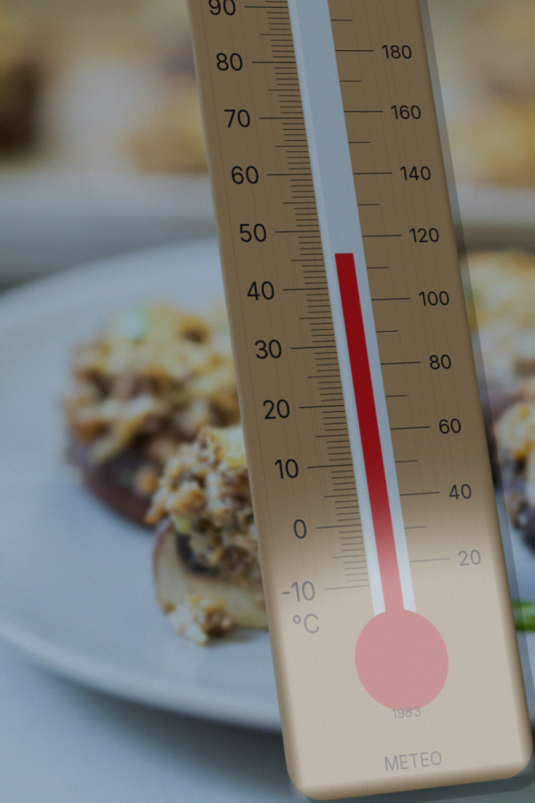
46 °C
